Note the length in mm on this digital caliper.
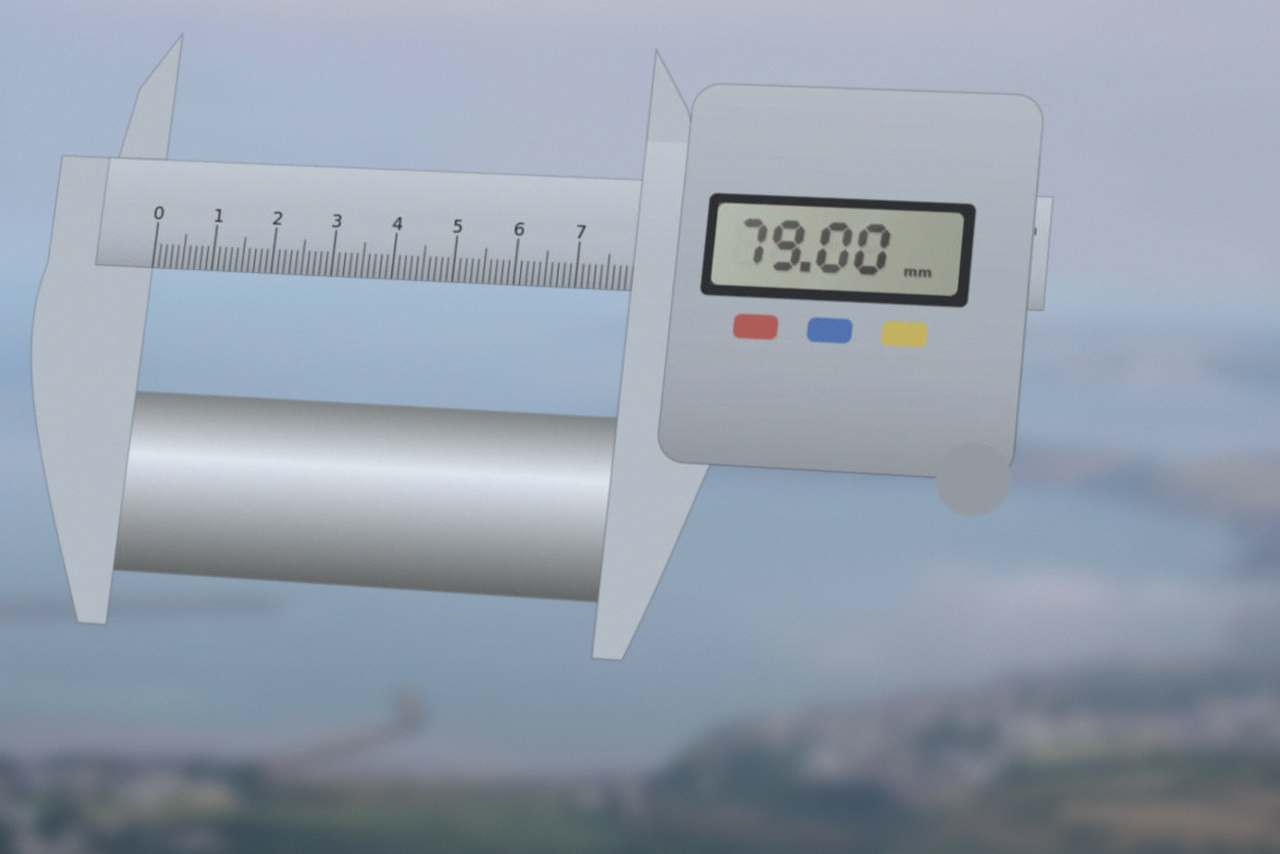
79.00 mm
